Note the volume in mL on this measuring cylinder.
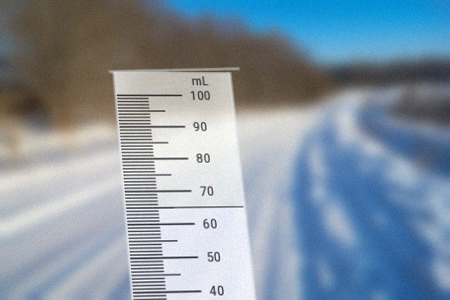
65 mL
